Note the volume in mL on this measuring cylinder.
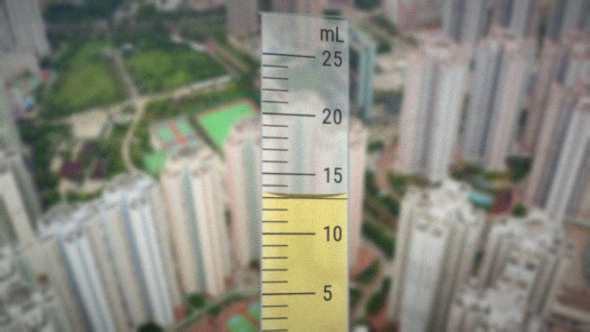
13 mL
